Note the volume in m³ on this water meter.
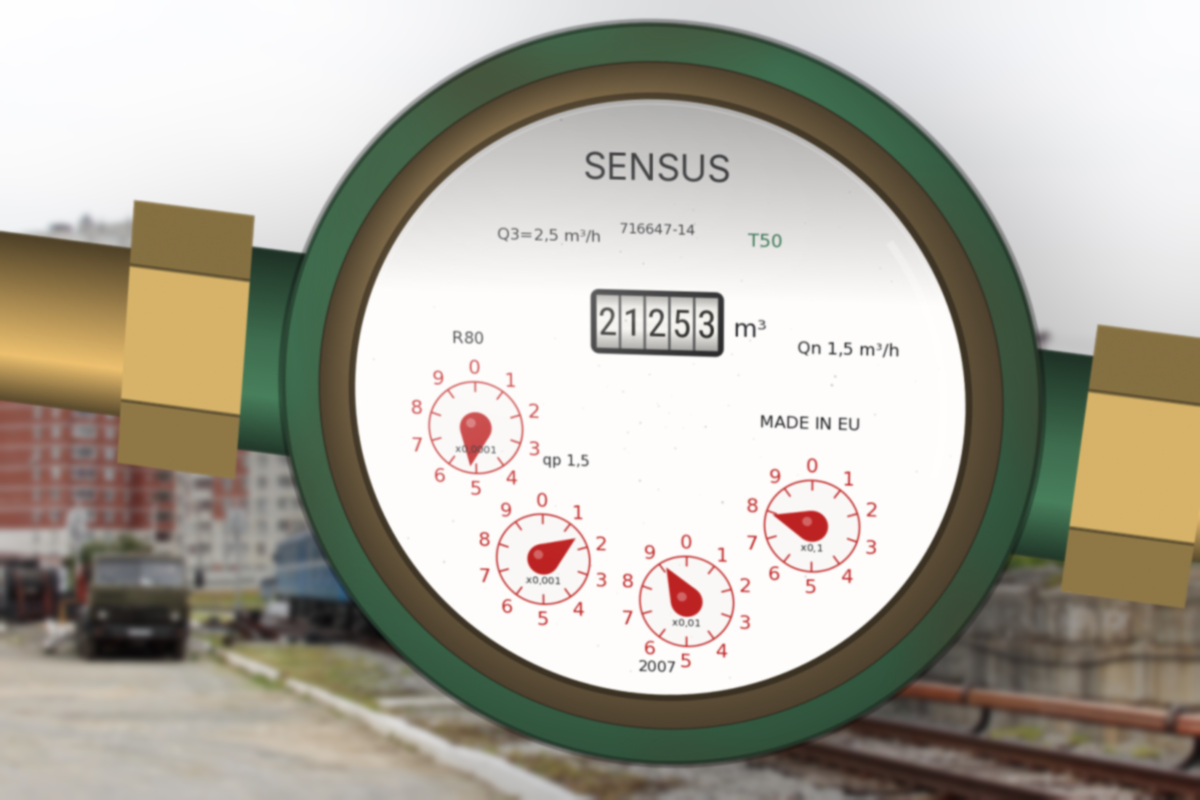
21253.7915 m³
